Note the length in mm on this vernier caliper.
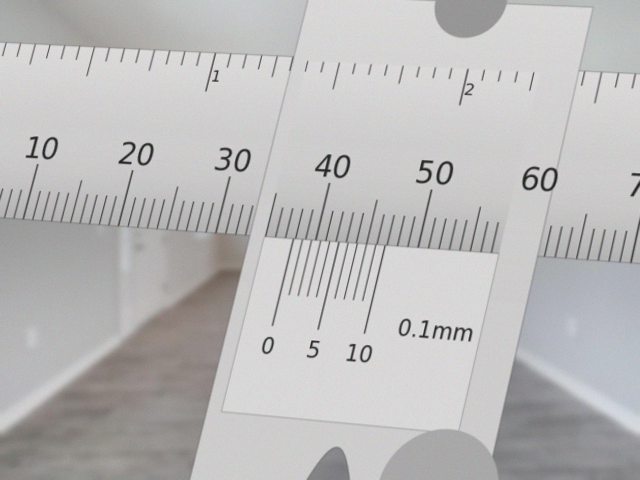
37.8 mm
